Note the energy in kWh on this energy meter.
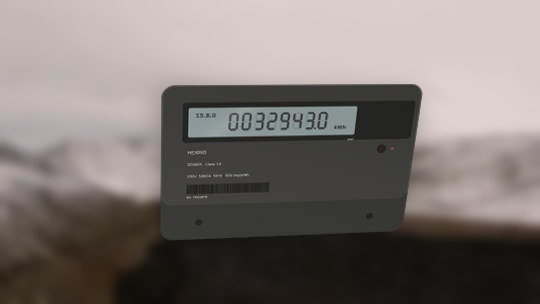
32943.0 kWh
